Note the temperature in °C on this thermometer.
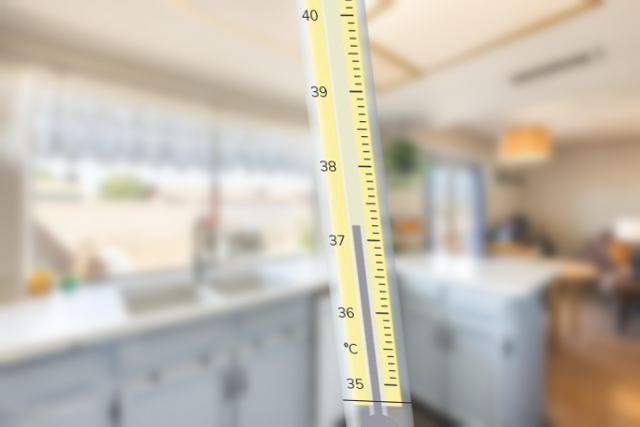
37.2 °C
